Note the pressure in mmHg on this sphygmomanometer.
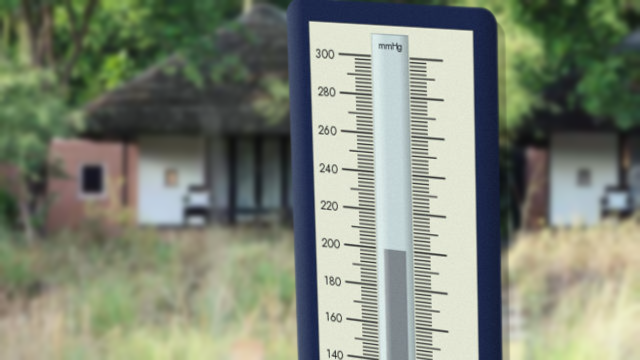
200 mmHg
